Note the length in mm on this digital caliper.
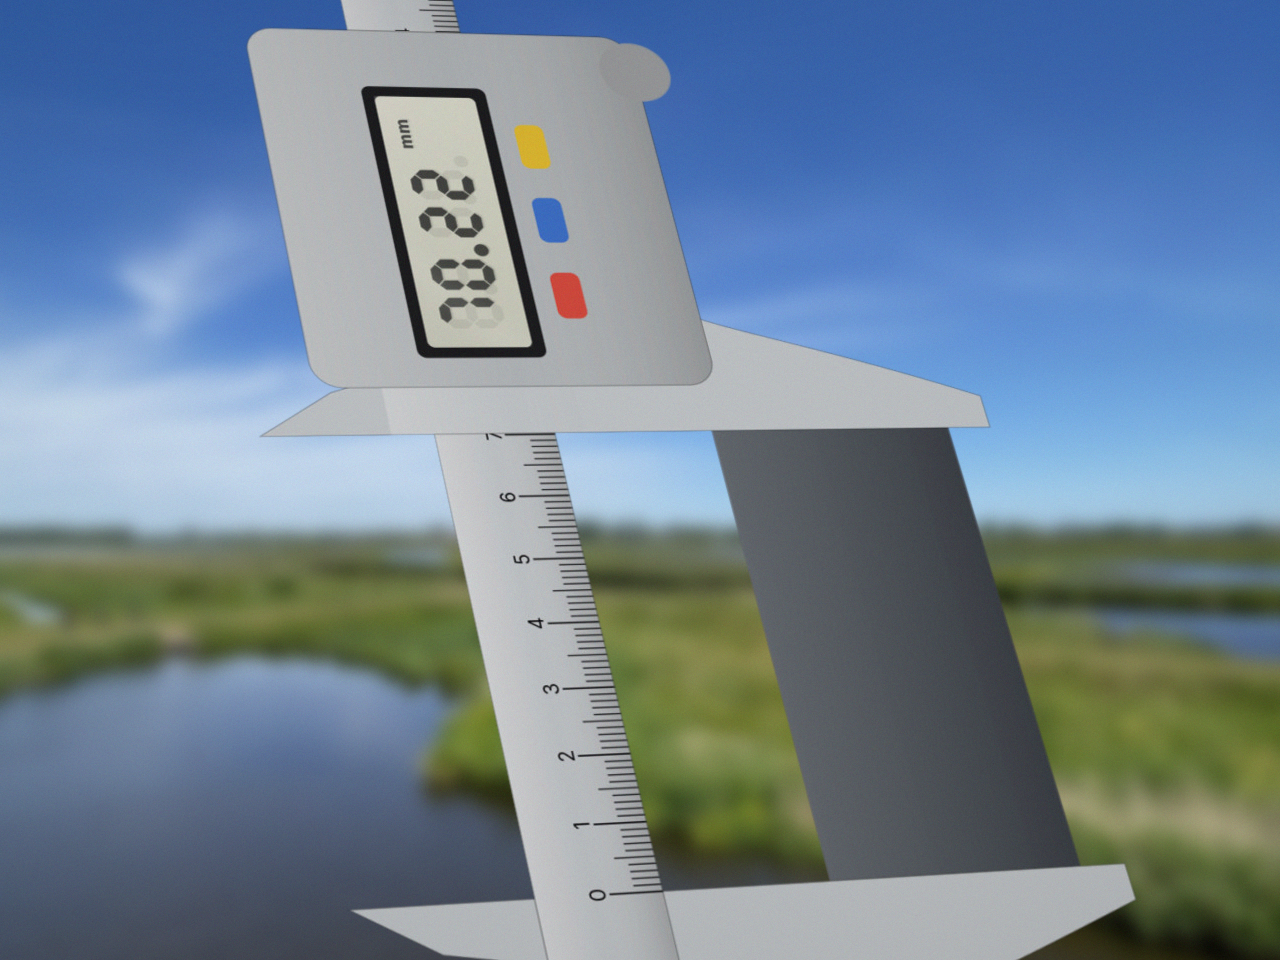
70.22 mm
